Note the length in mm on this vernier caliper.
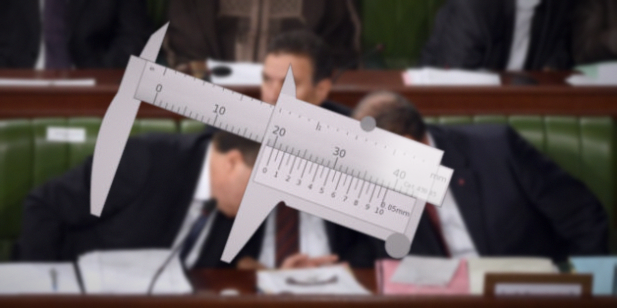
20.0 mm
